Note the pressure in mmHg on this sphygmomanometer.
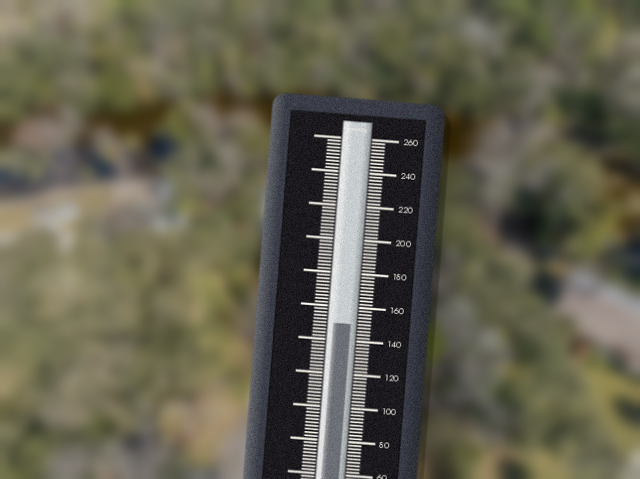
150 mmHg
